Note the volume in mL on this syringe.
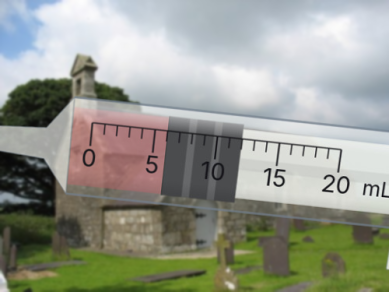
6 mL
